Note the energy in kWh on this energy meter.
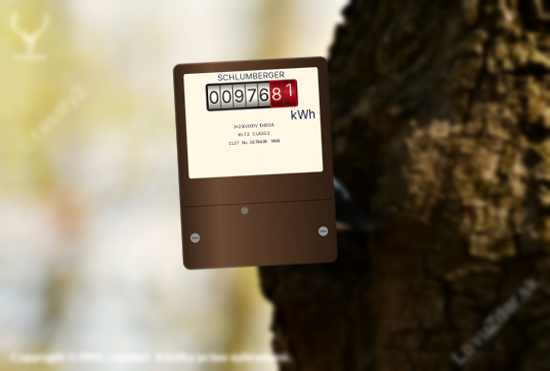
976.81 kWh
